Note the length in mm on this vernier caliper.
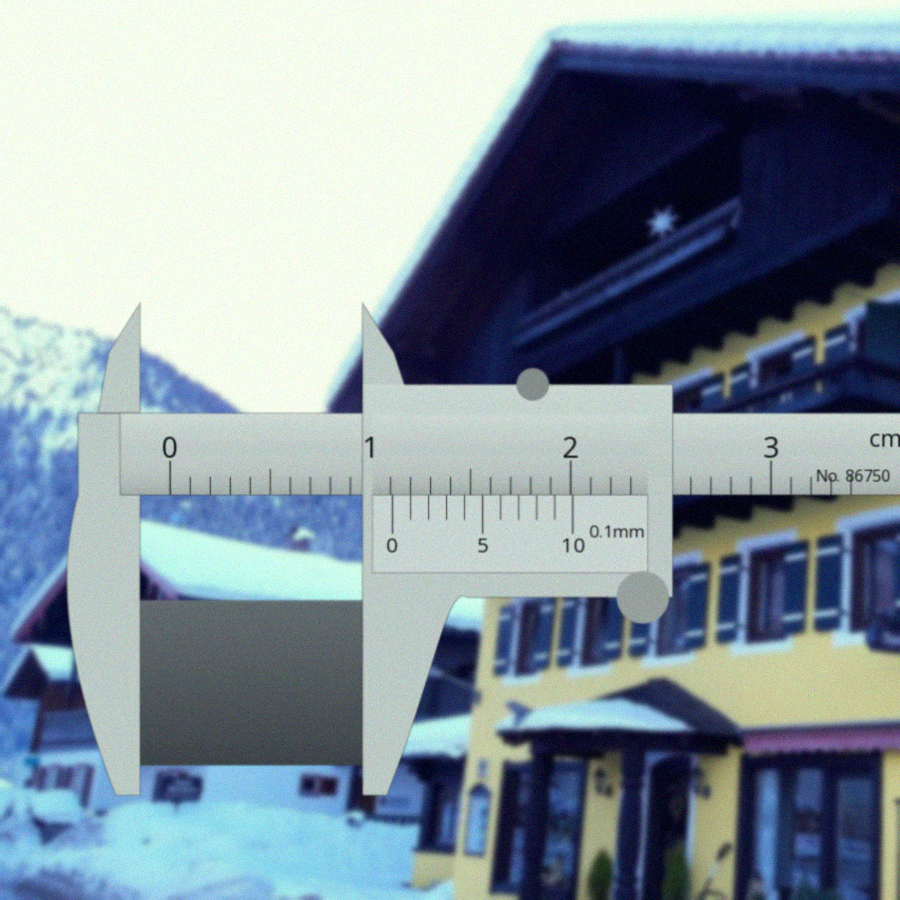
11.1 mm
